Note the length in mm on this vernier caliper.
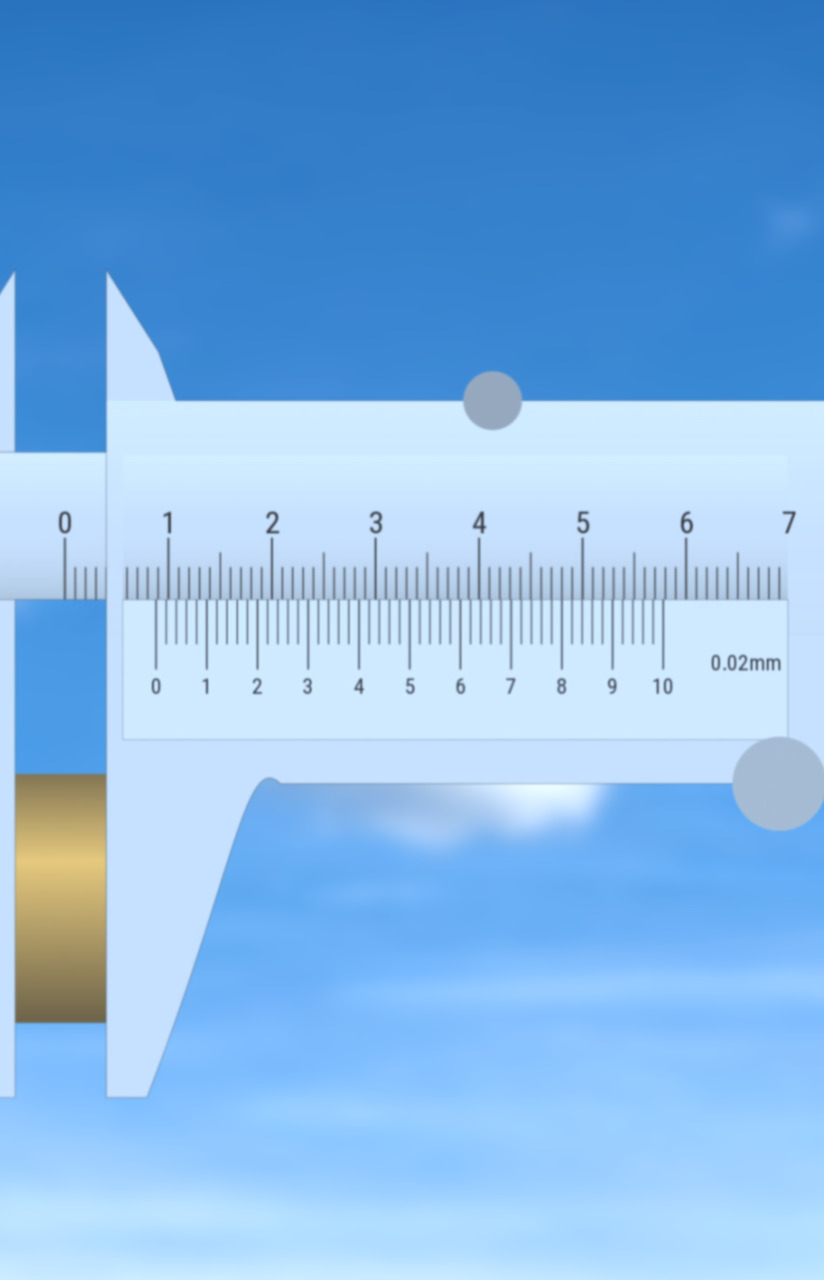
8.8 mm
